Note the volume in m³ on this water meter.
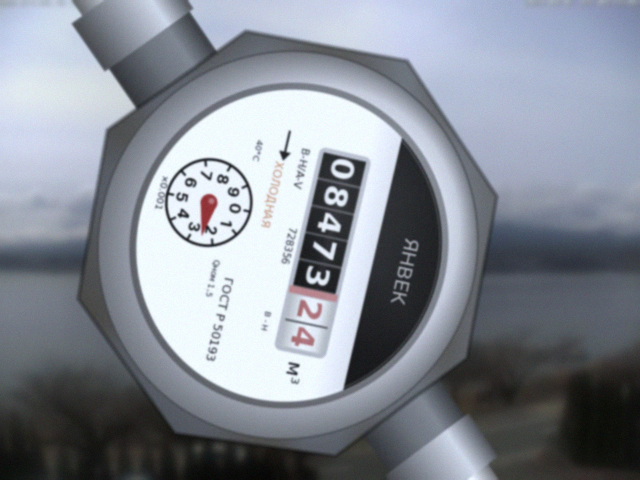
8473.242 m³
